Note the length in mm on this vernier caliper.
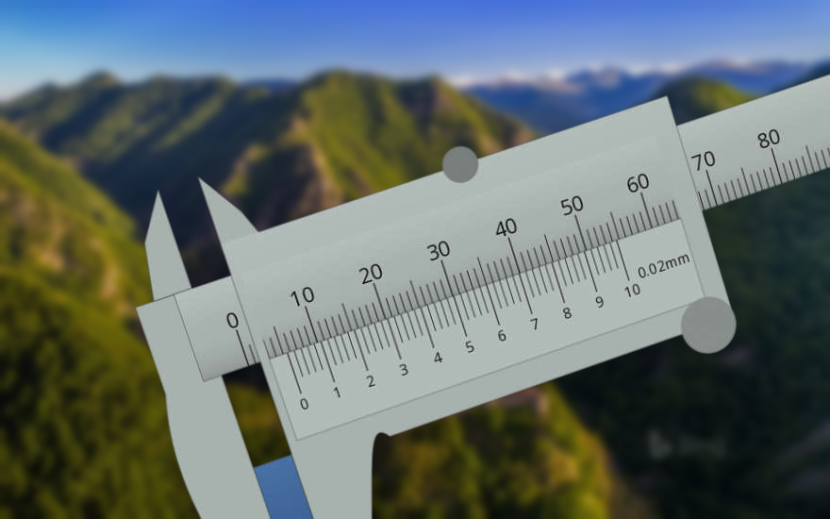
5.6 mm
